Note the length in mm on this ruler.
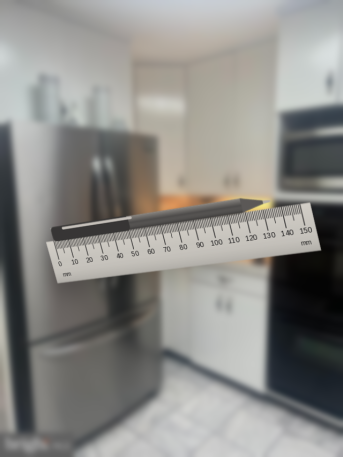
135 mm
